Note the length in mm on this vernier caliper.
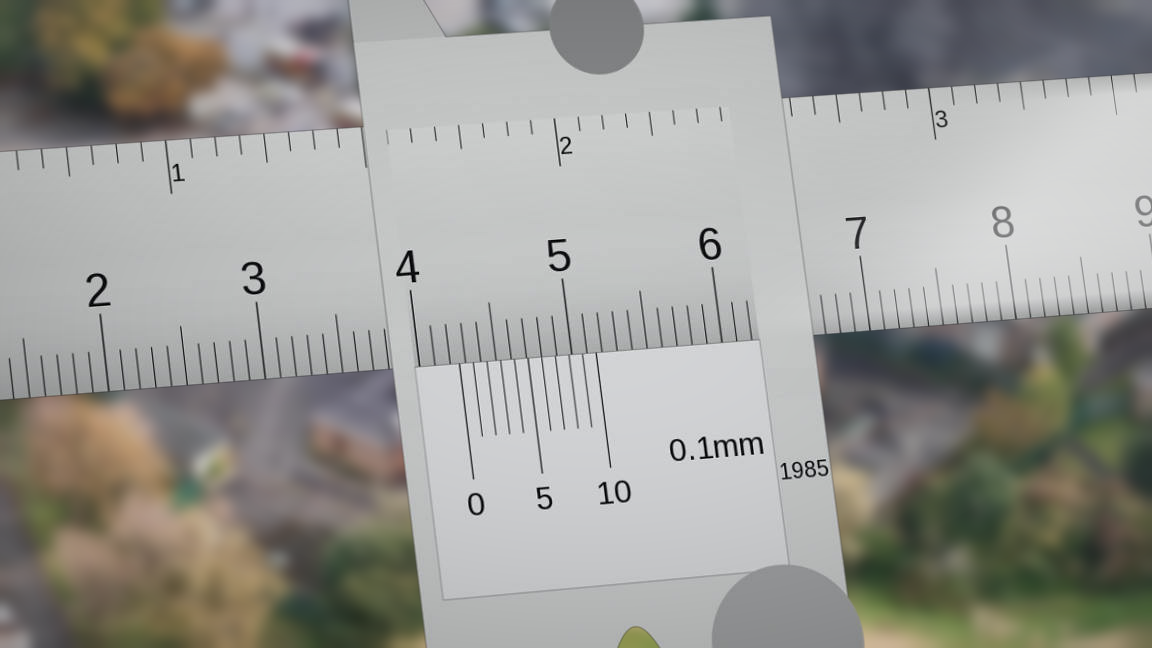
42.6 mm
